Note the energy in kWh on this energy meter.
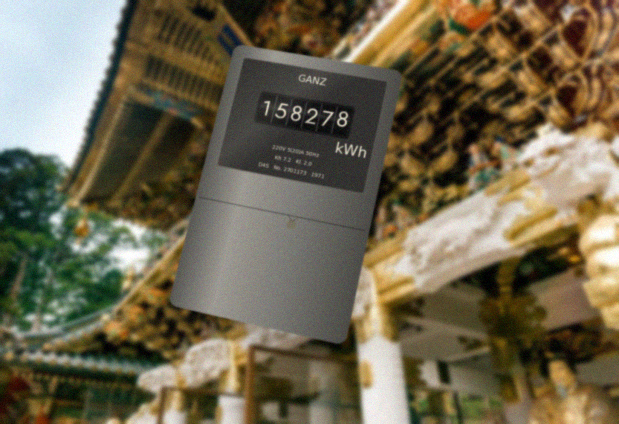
158278 kWh
